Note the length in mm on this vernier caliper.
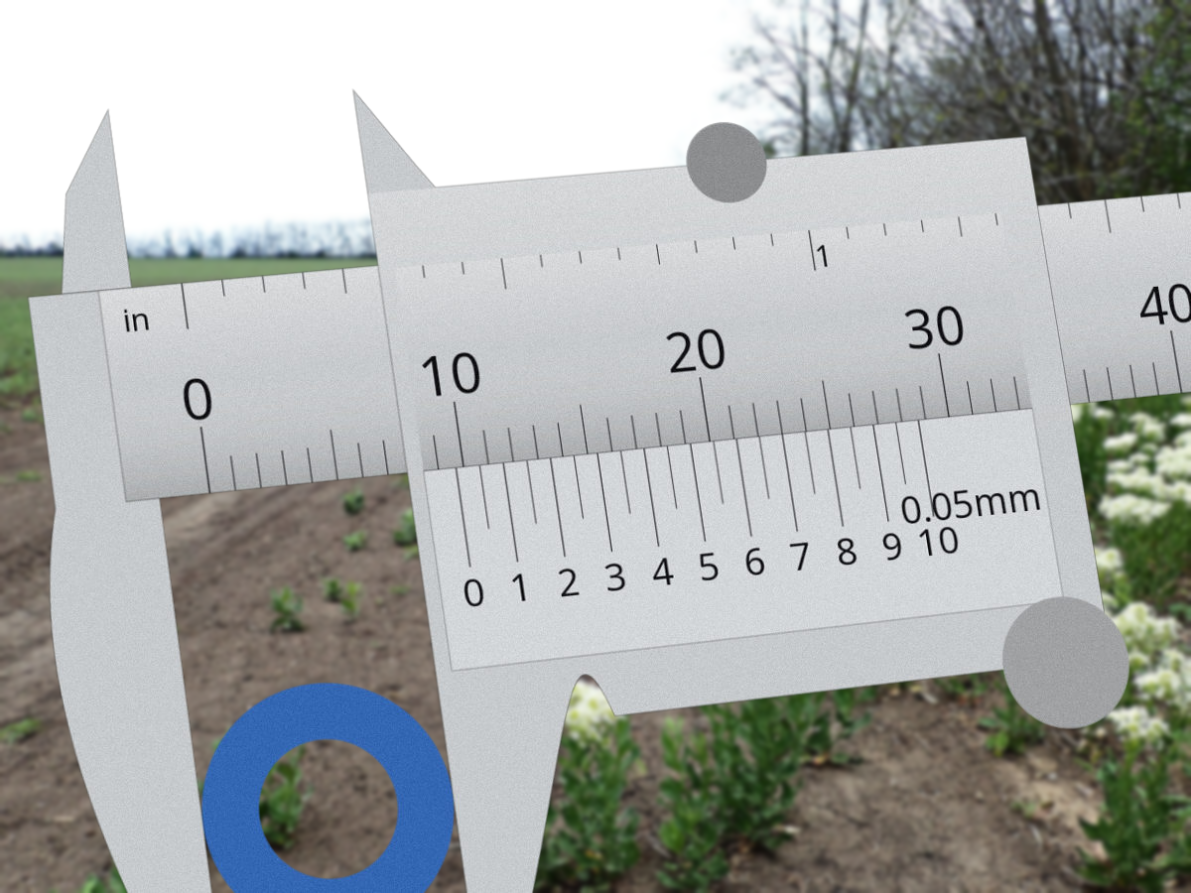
9.70 mm
